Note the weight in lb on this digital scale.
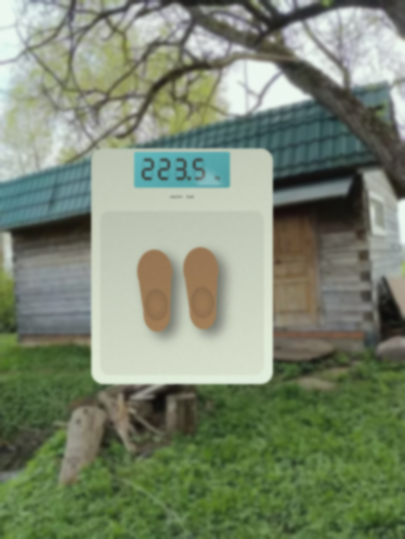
223.5 lb
